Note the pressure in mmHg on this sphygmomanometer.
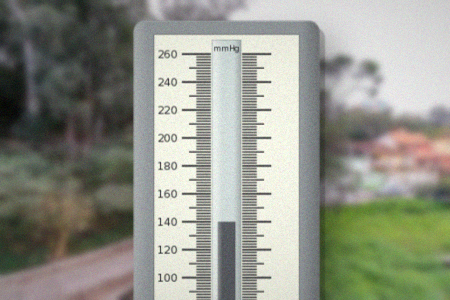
140 mmHg
